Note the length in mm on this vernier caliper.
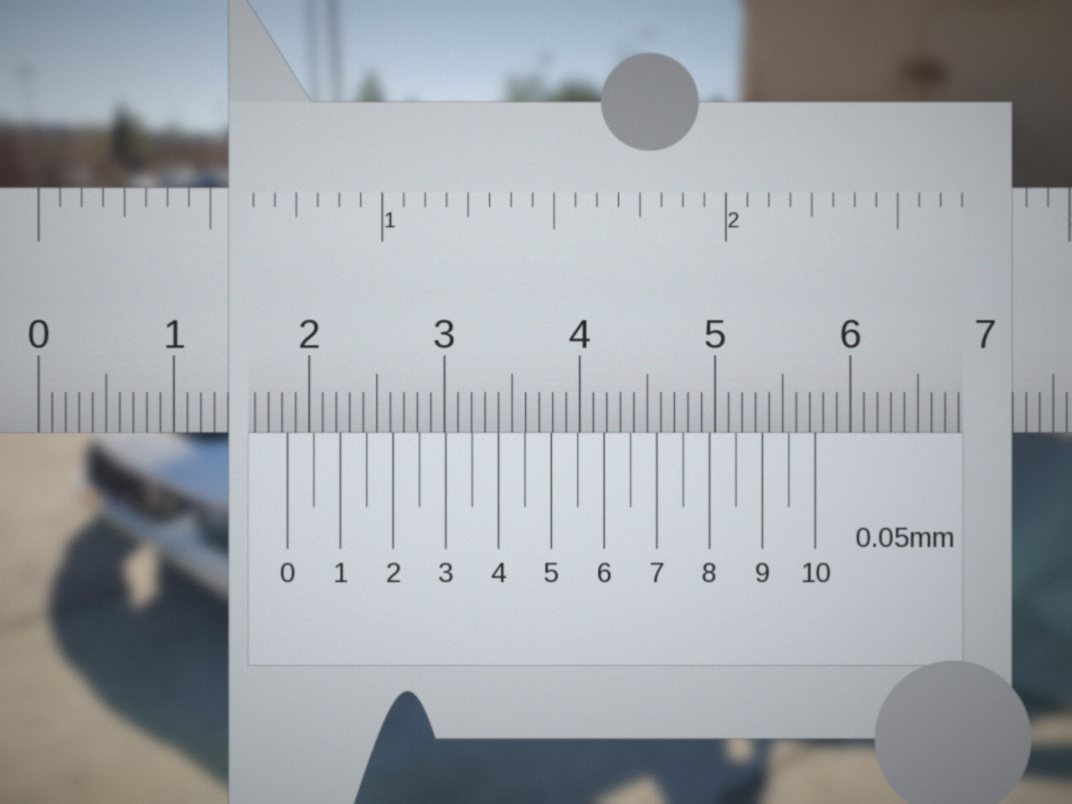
18.4 mm
